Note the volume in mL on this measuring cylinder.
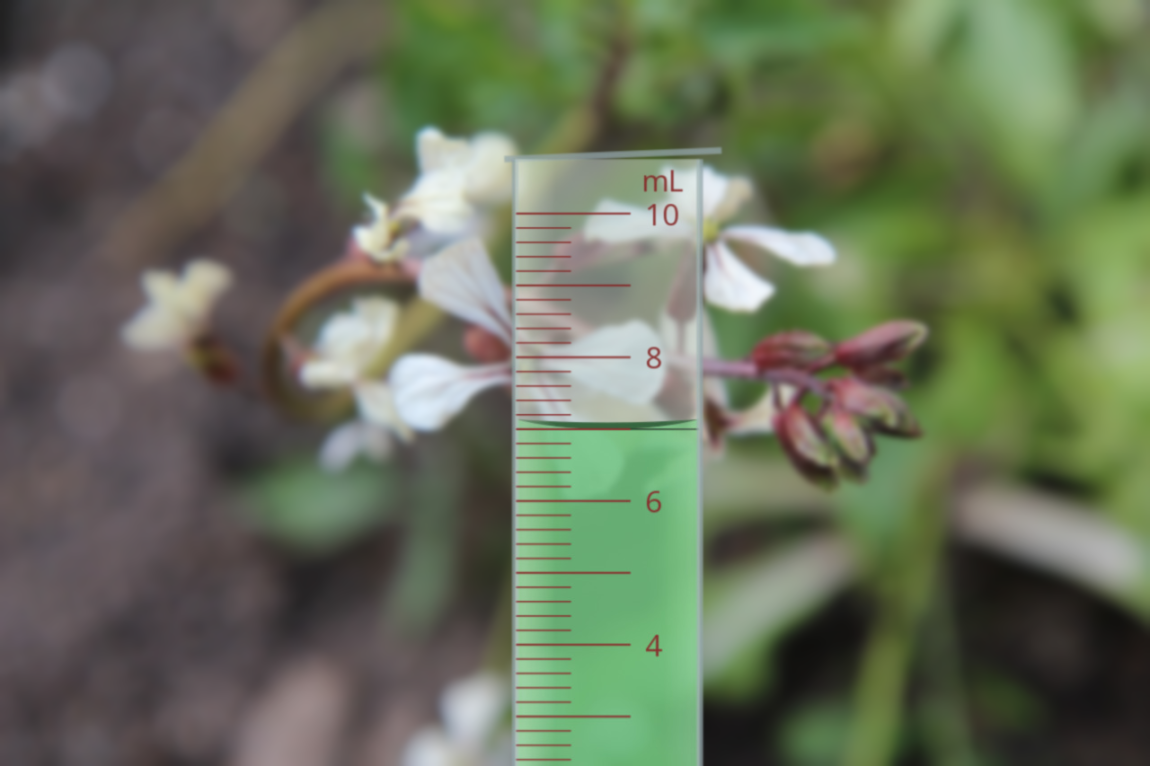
7 mL
